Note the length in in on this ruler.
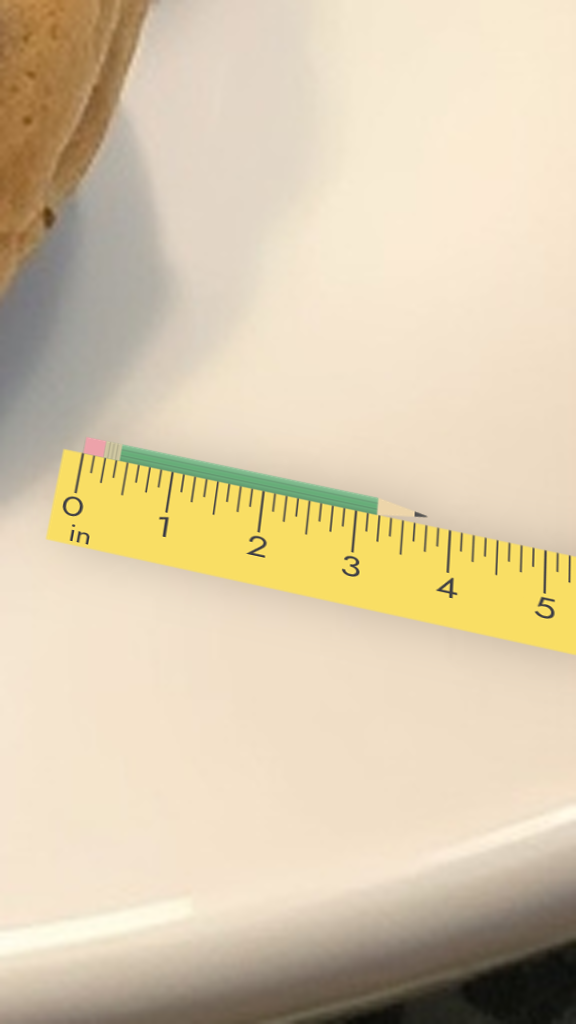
3.75 in
